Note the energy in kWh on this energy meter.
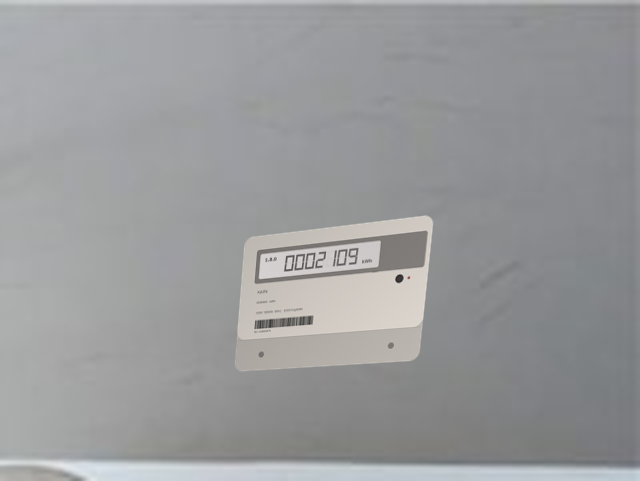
2109 kWh
